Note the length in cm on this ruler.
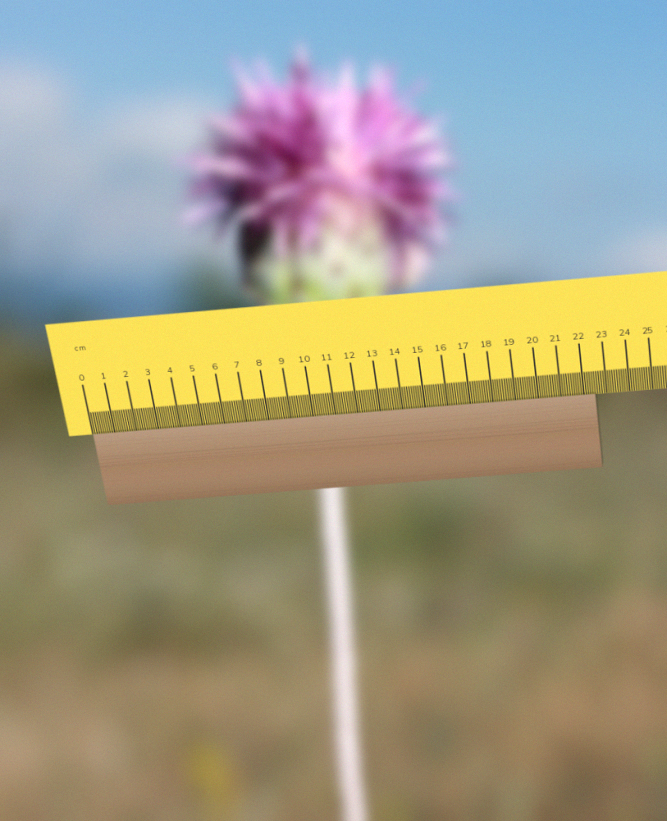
22.5 cm
